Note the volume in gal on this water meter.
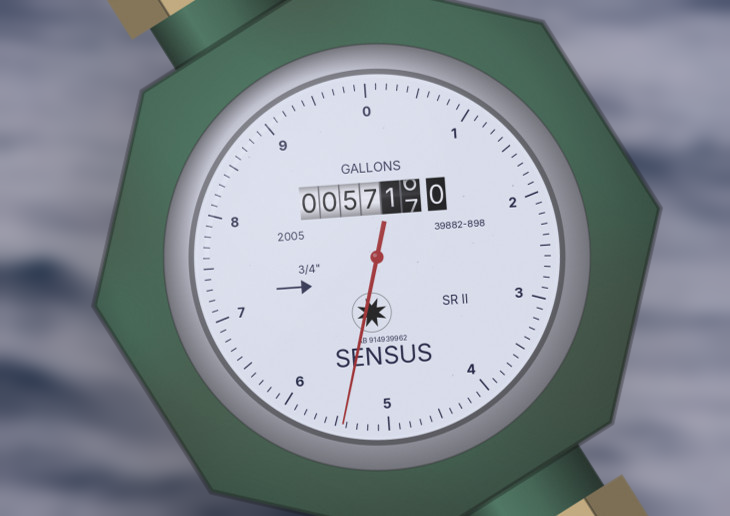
57165.4 gal
